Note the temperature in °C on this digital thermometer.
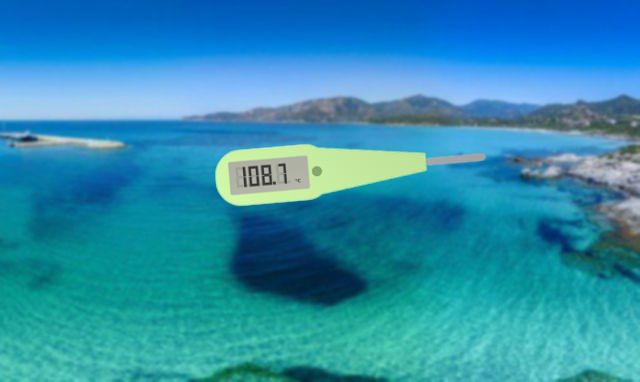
108.7 °C
